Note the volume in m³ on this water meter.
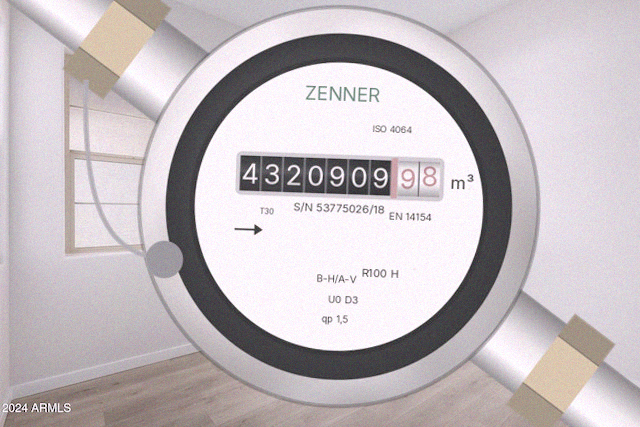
4320909.98 m³
